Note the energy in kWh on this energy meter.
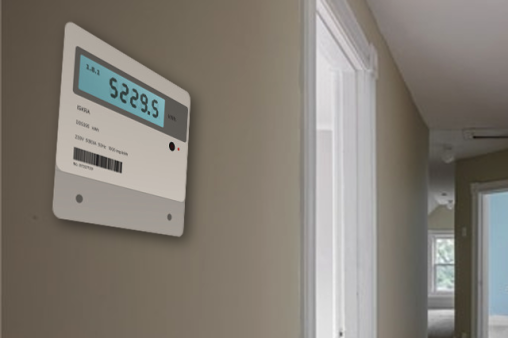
5229.5 kWh
